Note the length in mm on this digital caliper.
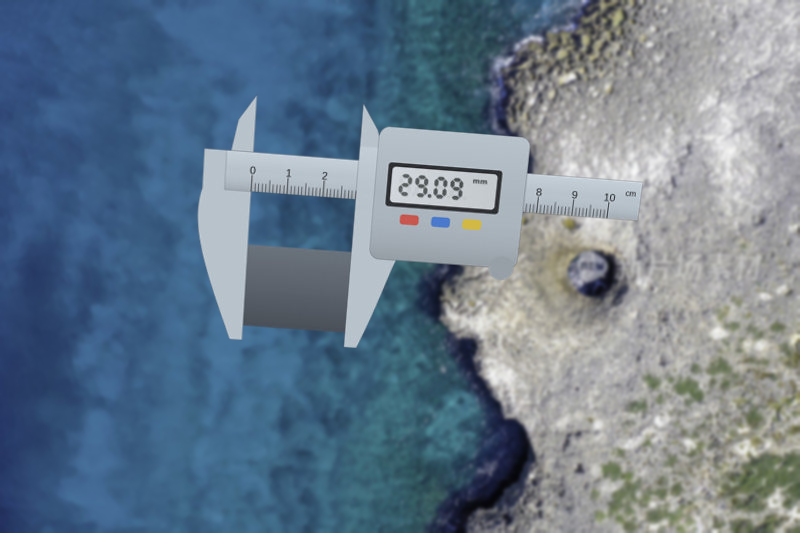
29.09 mm
